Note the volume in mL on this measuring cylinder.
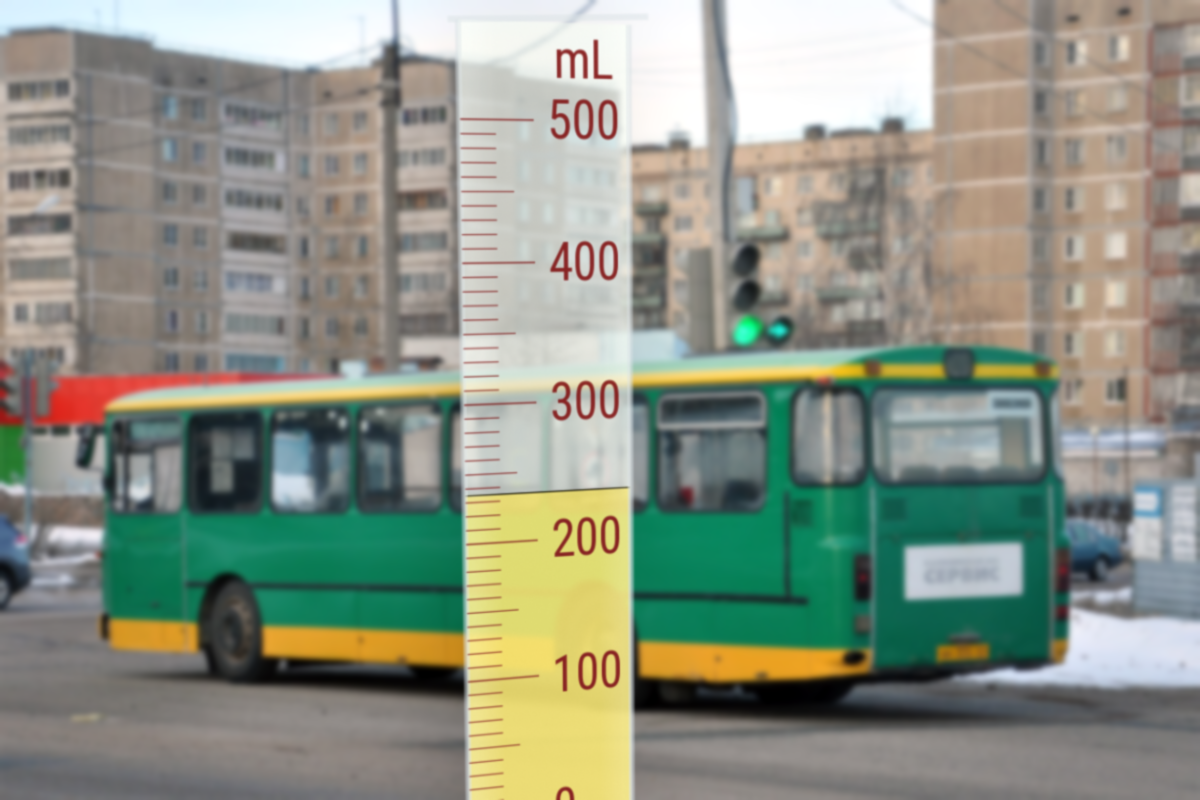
235 mL
